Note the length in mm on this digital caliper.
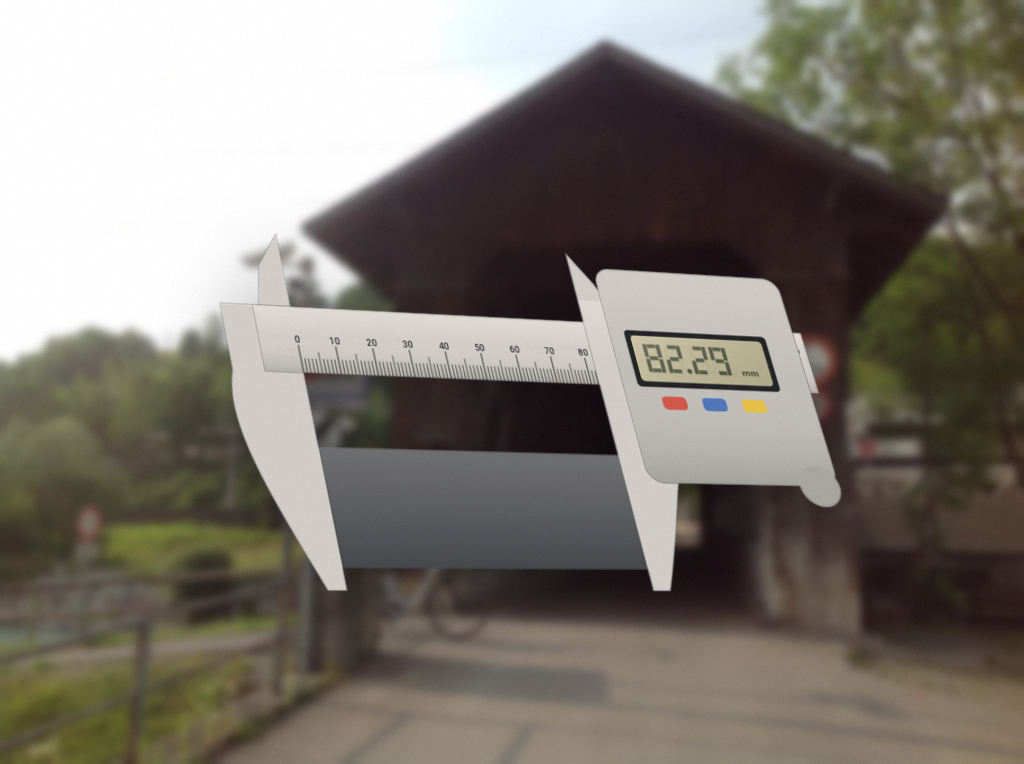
82.29 mm
